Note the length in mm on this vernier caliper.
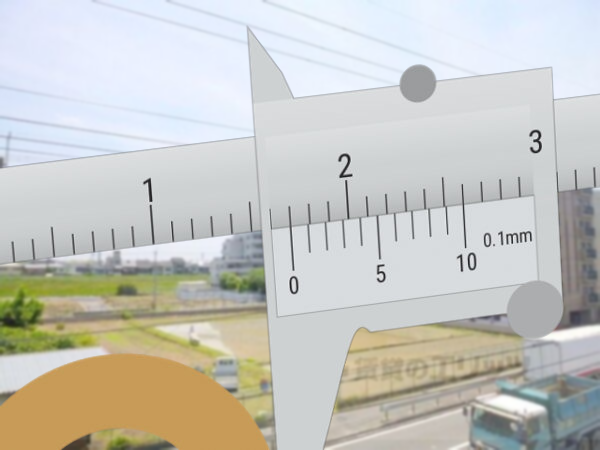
17.0 mm
